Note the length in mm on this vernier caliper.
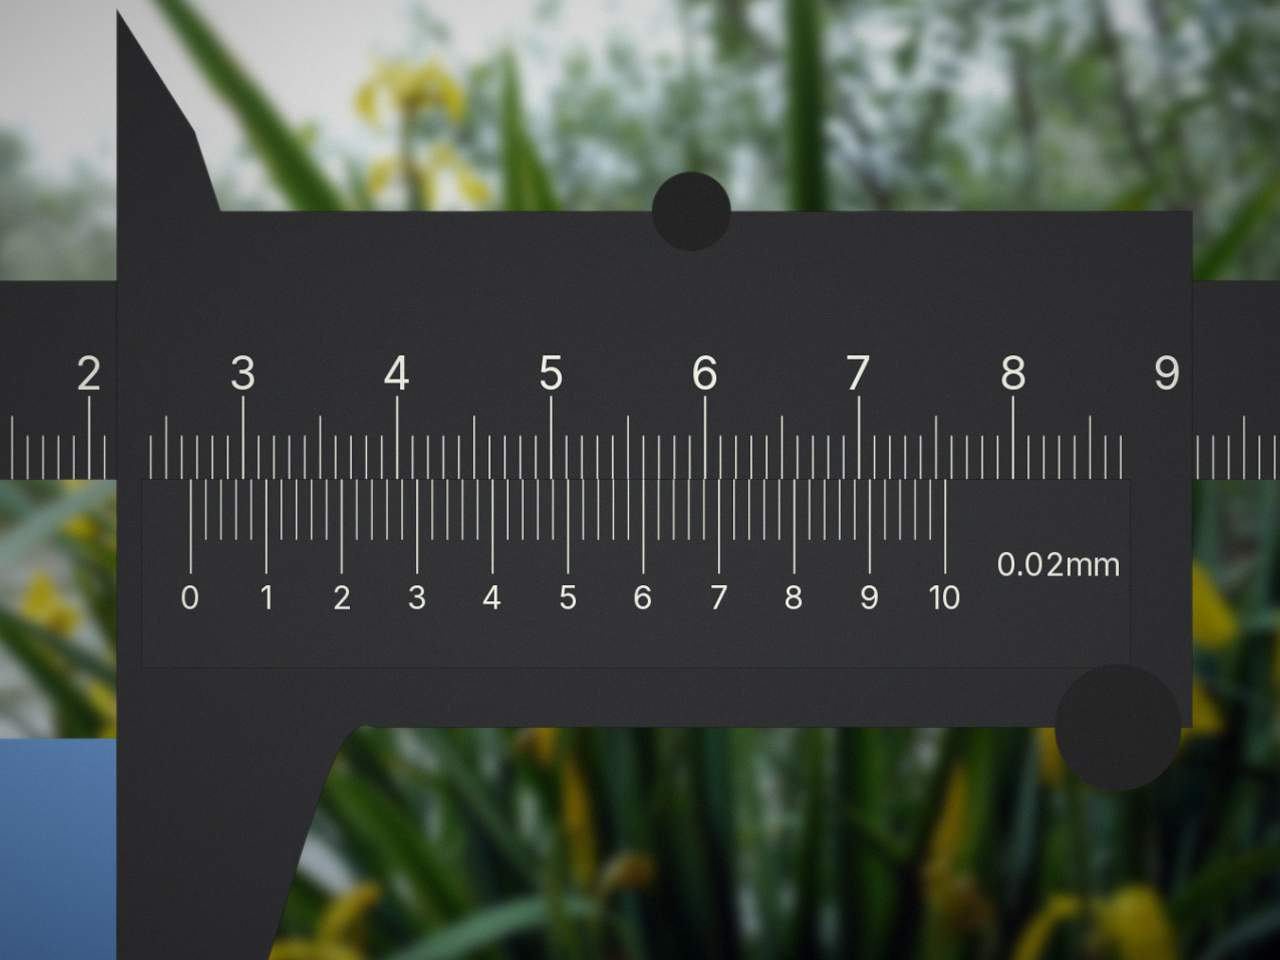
26.6 mm
